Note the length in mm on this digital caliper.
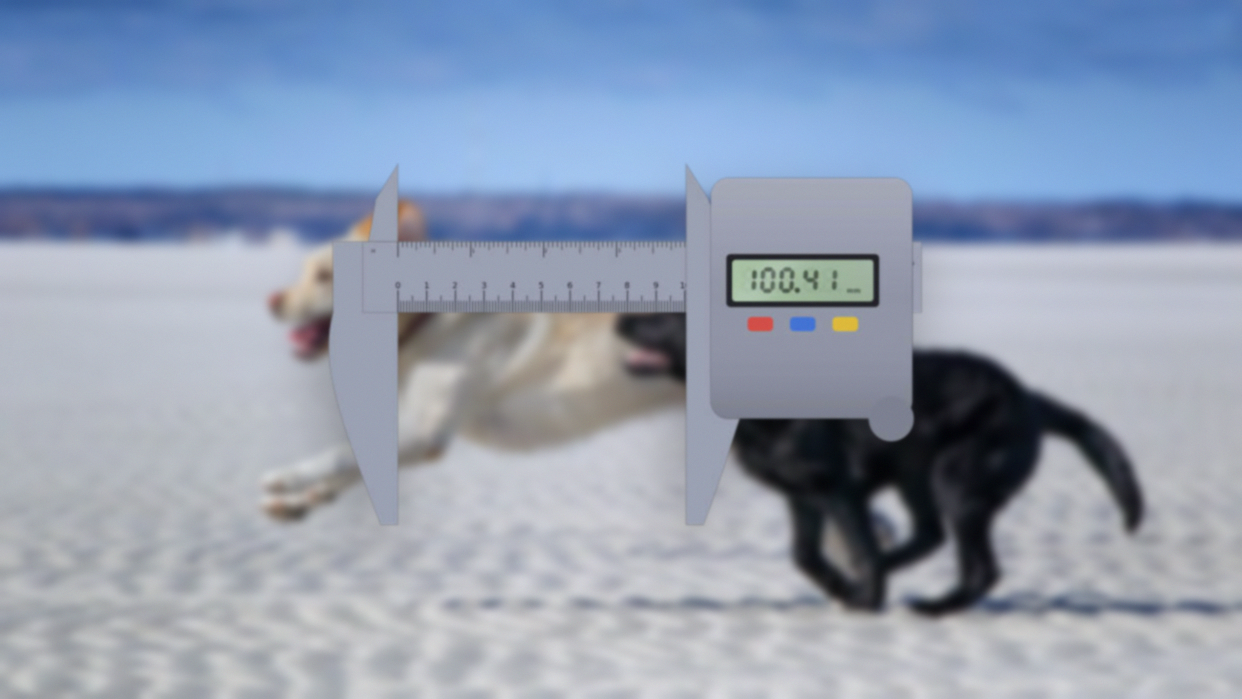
100.41 mm
